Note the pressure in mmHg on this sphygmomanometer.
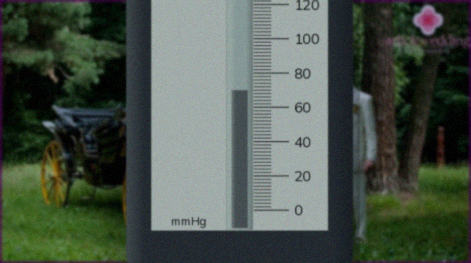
70 mmHg
